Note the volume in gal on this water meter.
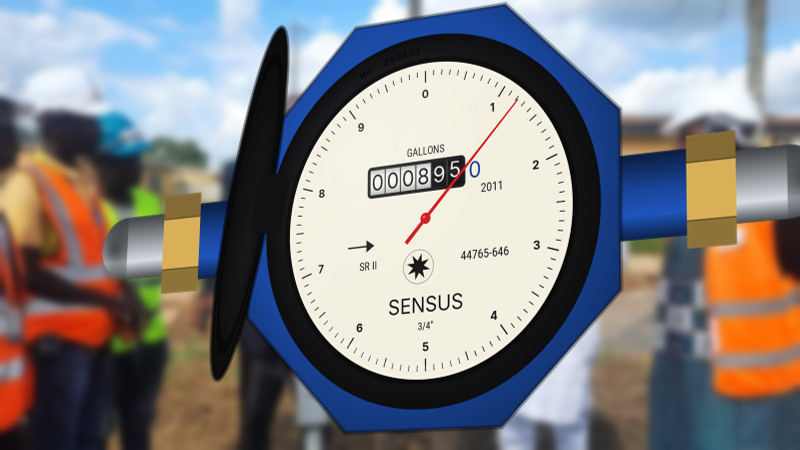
8951.2 gal
